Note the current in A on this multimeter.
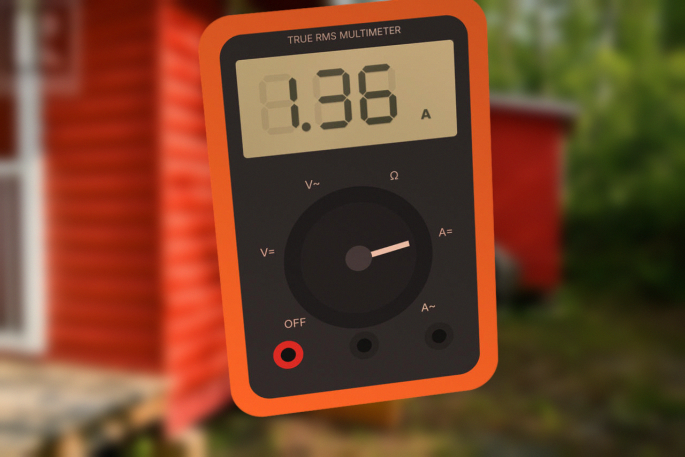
1.36 A
